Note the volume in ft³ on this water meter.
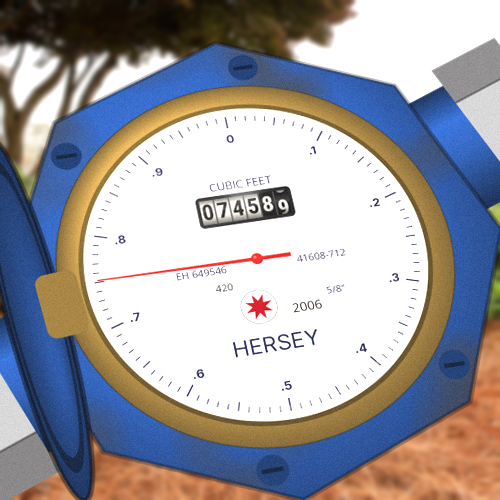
74588.75 ft³
